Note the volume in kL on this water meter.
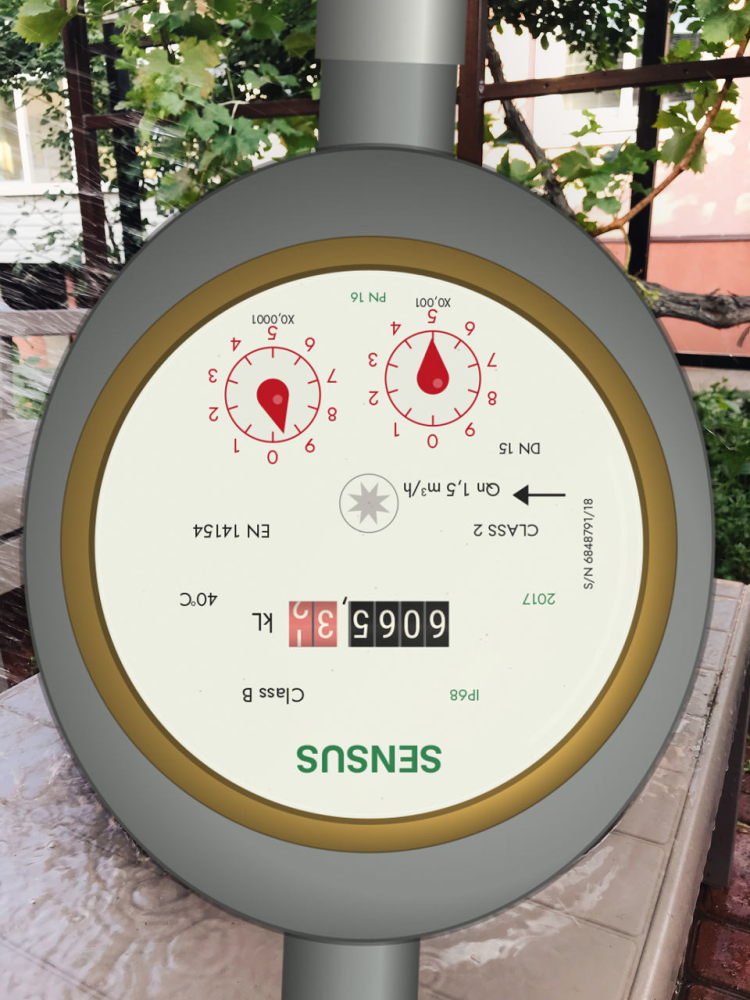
6065.3149 kL
